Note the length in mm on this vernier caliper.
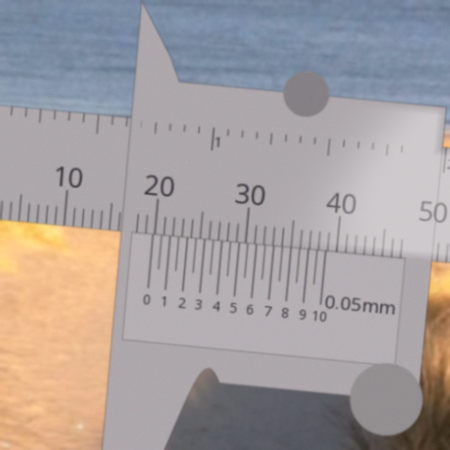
19.8 mm
